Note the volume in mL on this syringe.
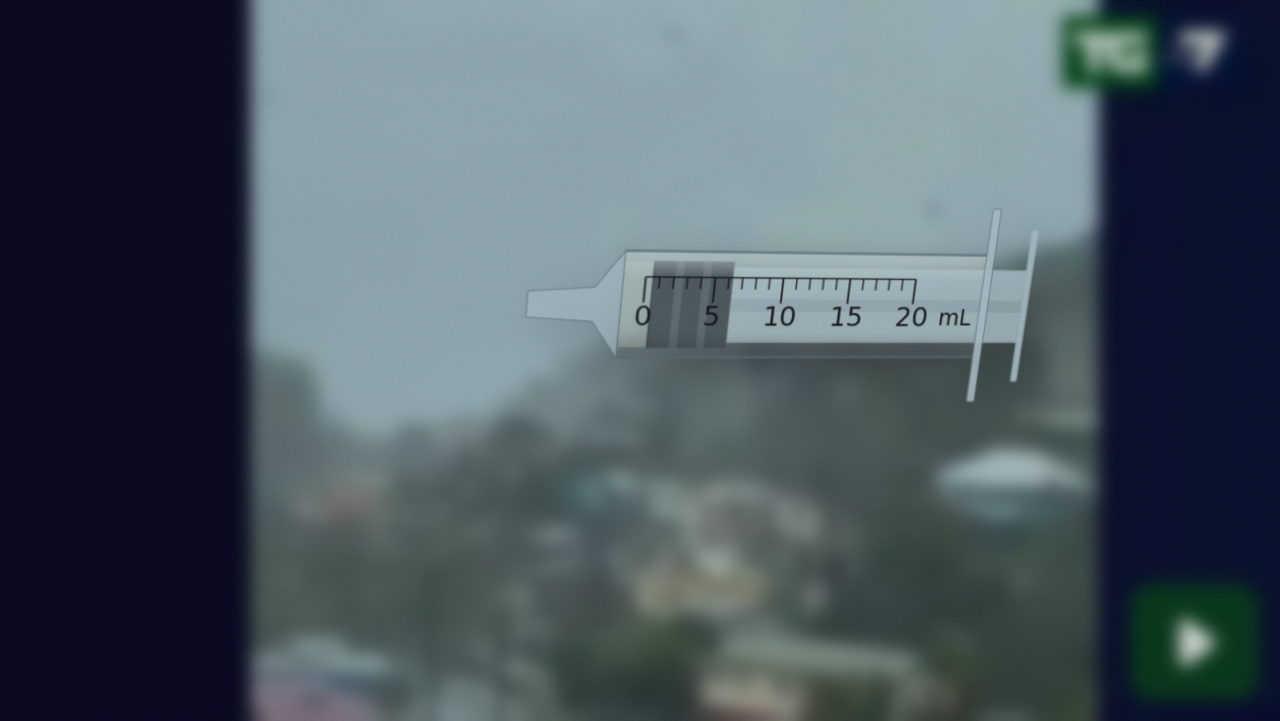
0.5 mL
